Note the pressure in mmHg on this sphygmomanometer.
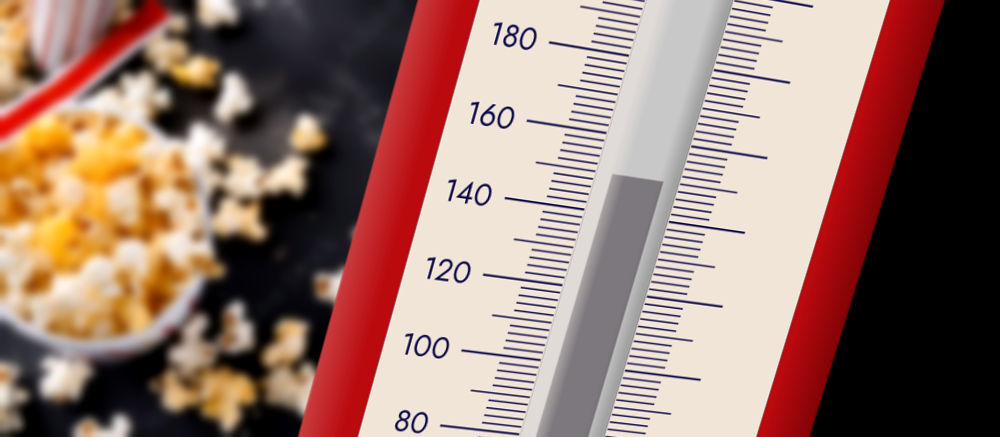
150 mmHg
